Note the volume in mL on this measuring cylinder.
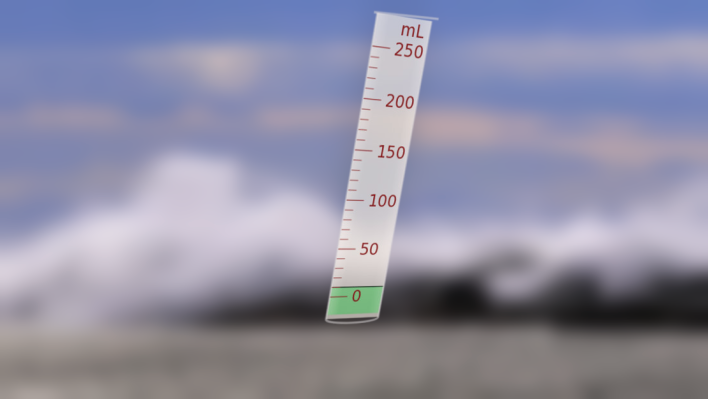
10 mL
